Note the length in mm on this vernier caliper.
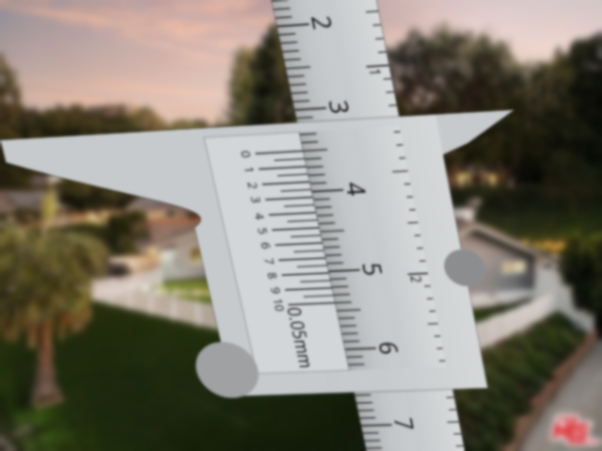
35.0 mm
